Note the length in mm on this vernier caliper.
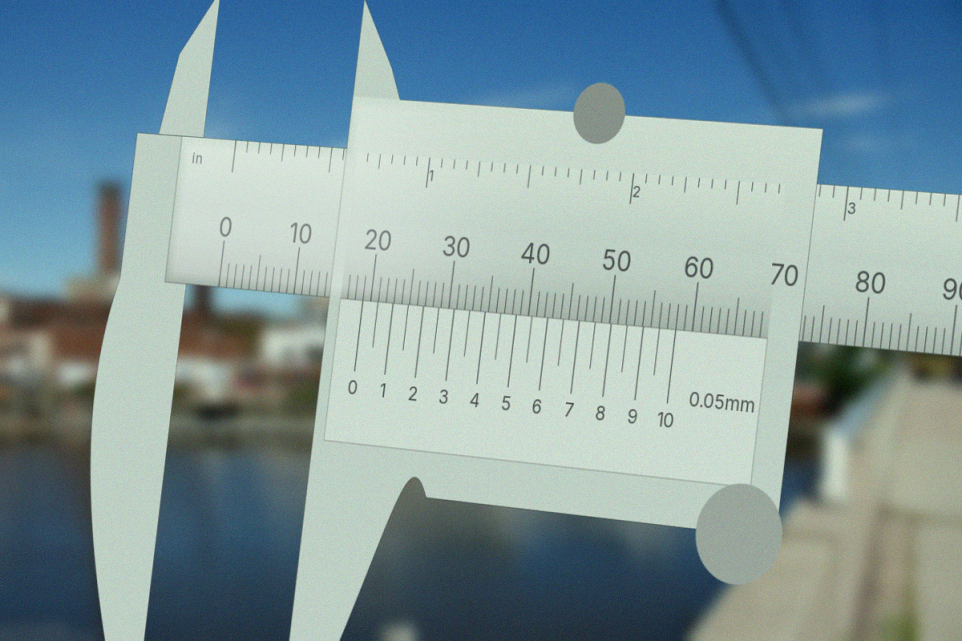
19.0 mm
